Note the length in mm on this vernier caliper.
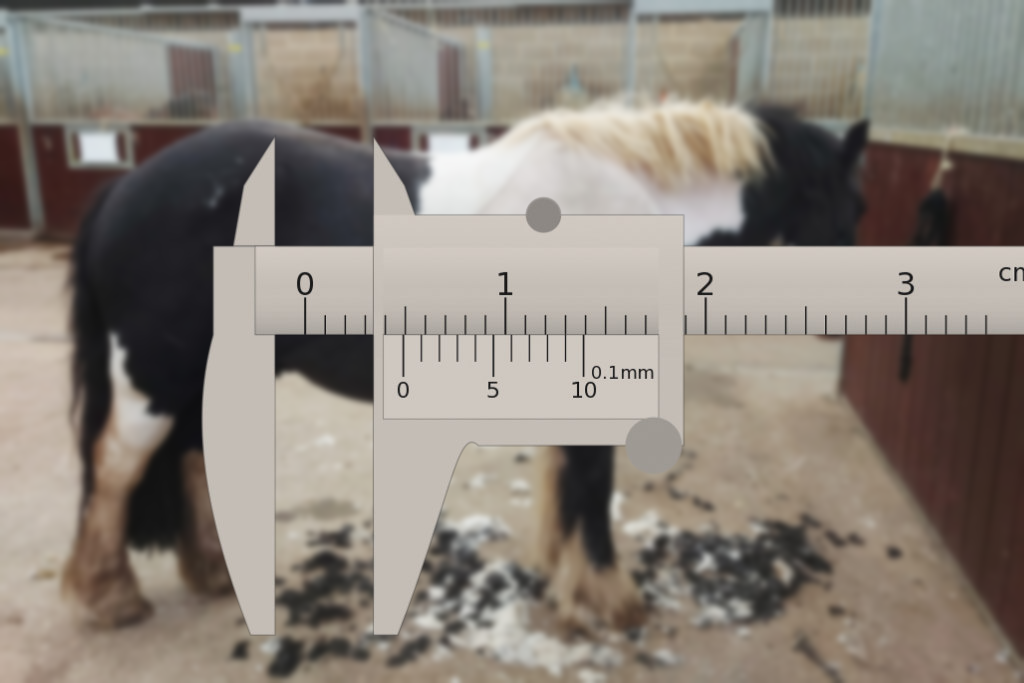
4.9 mm
